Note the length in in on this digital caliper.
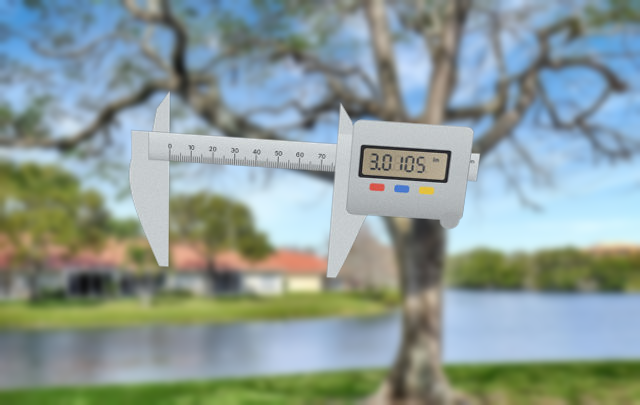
3.0105 in
